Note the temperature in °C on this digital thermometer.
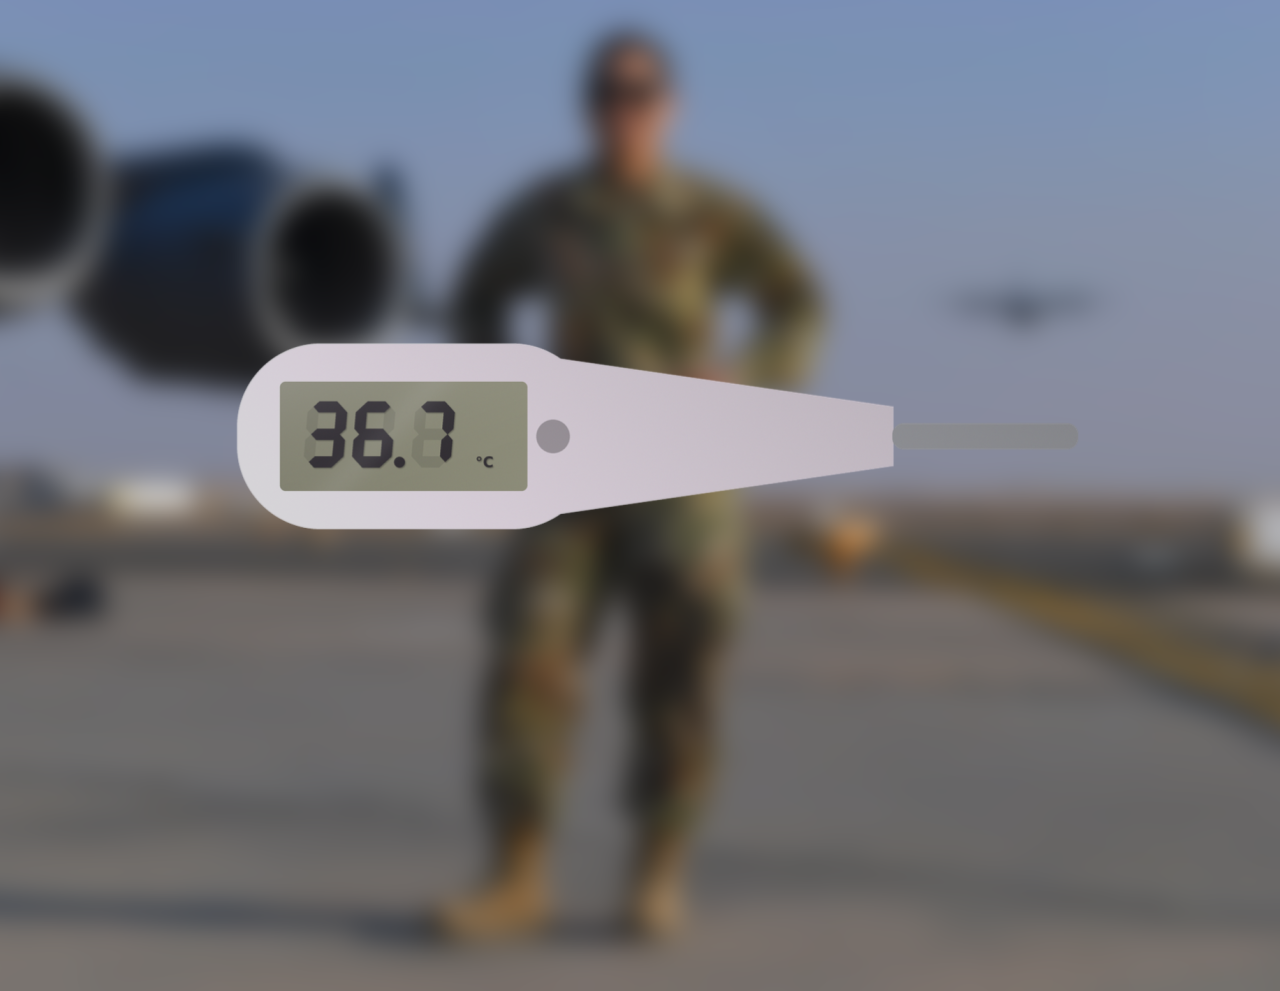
36.7 °C
